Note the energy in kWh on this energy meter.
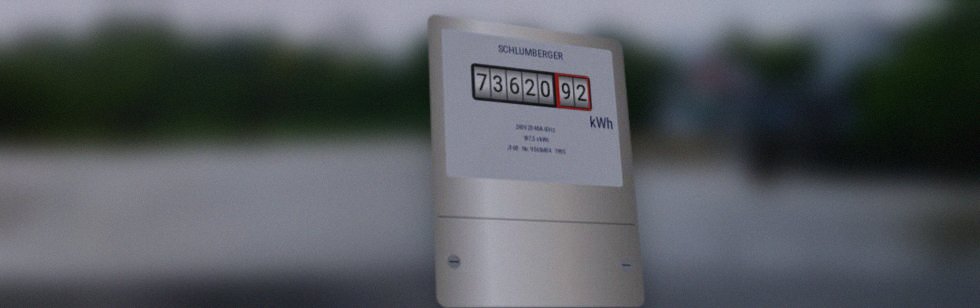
73620.92 kWh
